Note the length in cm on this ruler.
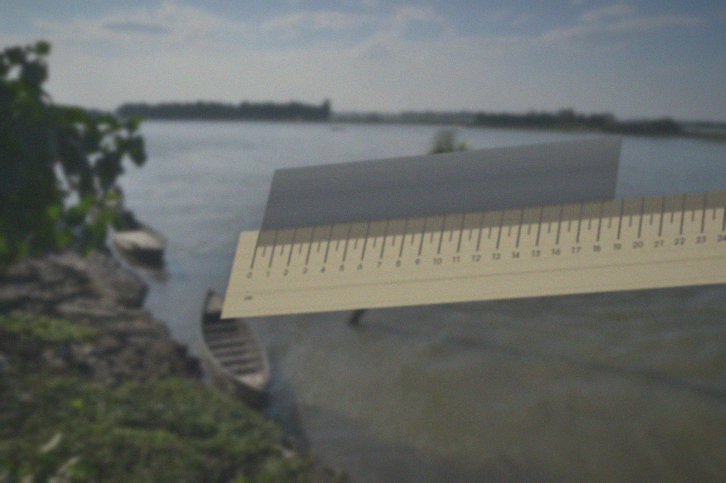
18.5 cm
